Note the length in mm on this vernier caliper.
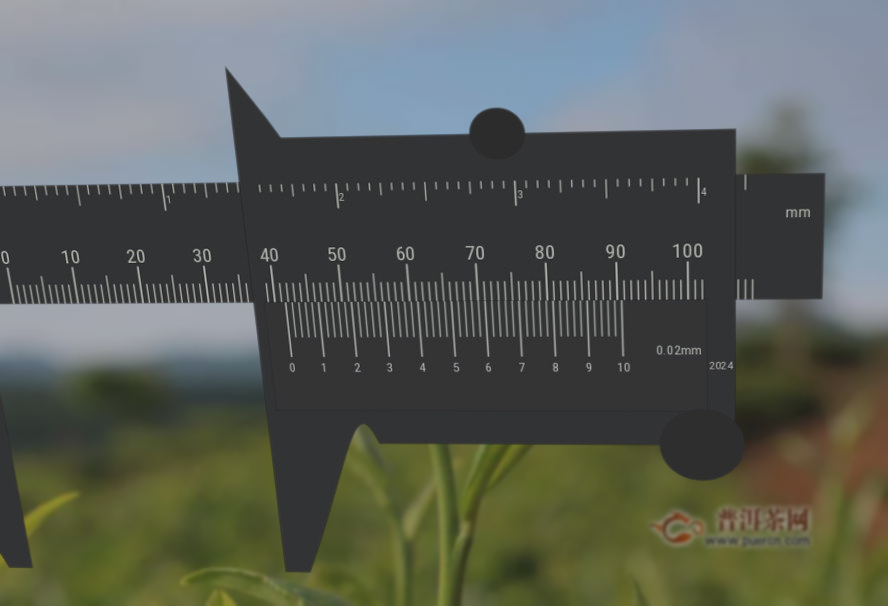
41.6 mm
